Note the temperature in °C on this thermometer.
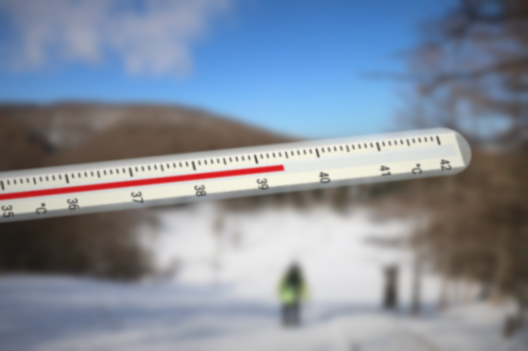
39.4 °C
